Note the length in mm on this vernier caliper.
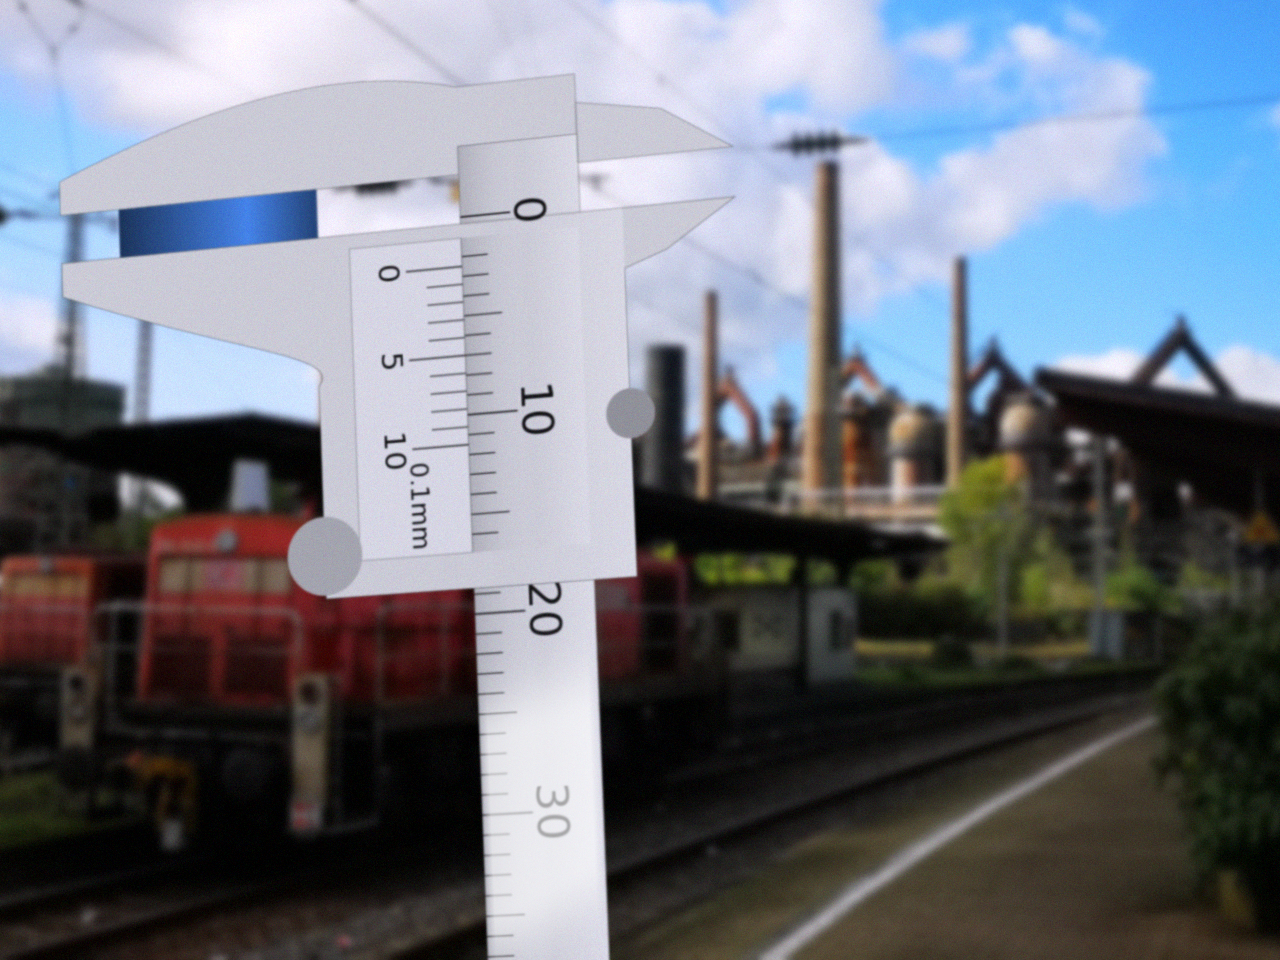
2.5 mm
